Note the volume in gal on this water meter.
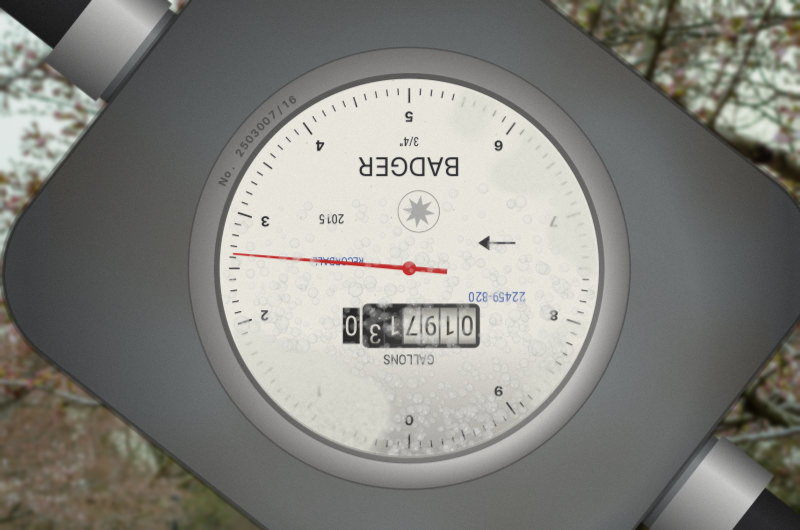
197132.6 gal
